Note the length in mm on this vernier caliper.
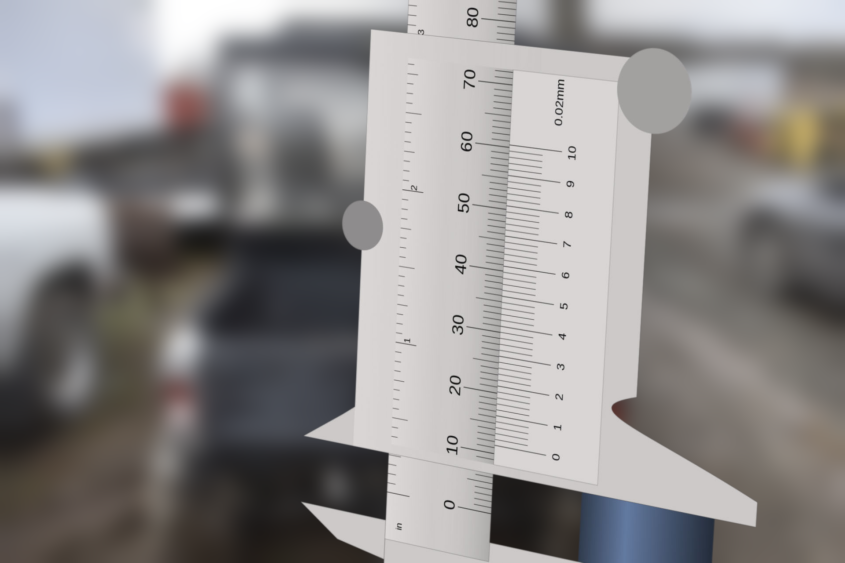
11.4 mm
